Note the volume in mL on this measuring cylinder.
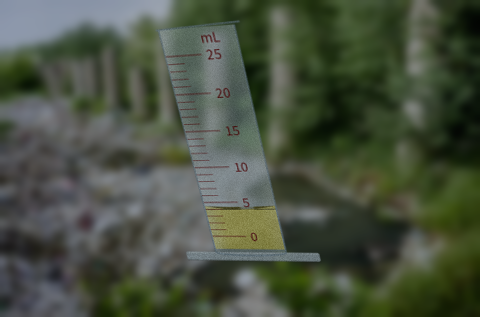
4 mL
